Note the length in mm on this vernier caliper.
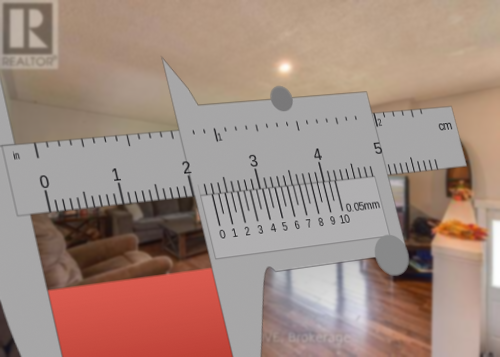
22.8 mm
